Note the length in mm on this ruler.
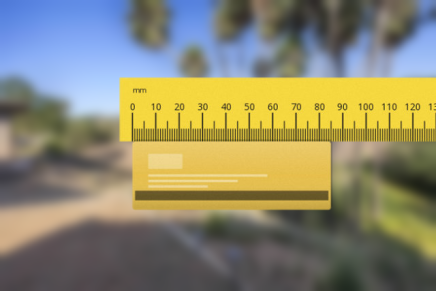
85 mm
